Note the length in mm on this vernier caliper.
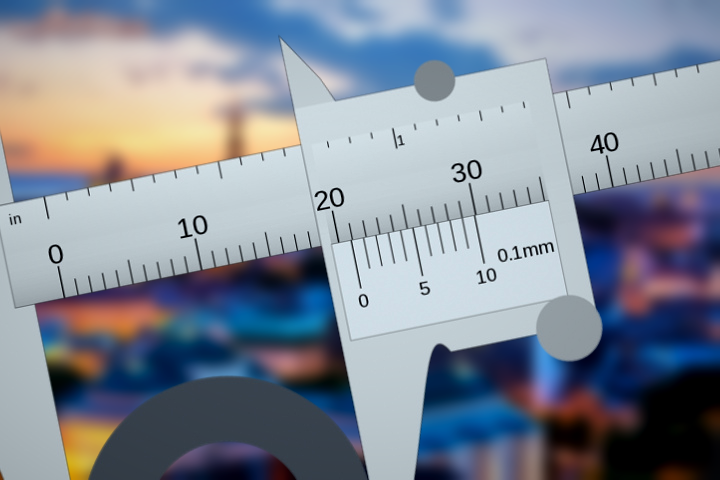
20.9 mm
